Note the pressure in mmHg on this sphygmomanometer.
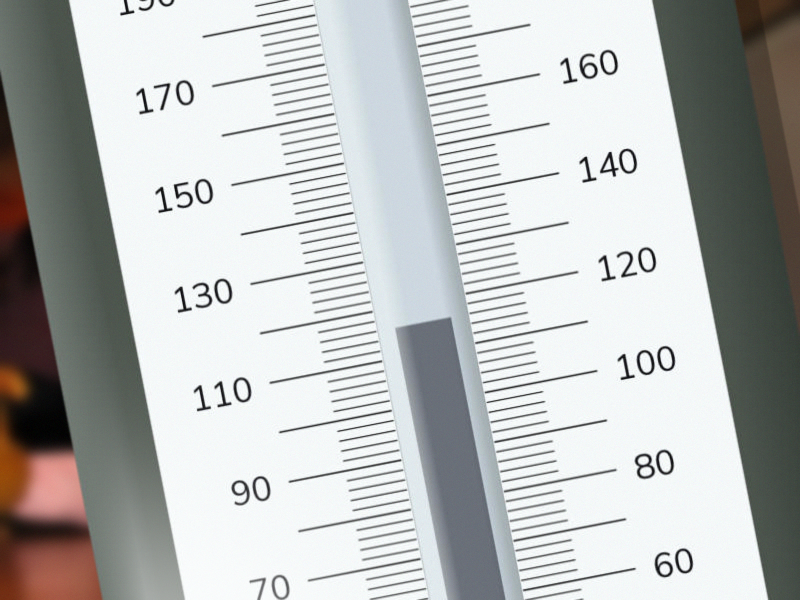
116 mmHg
